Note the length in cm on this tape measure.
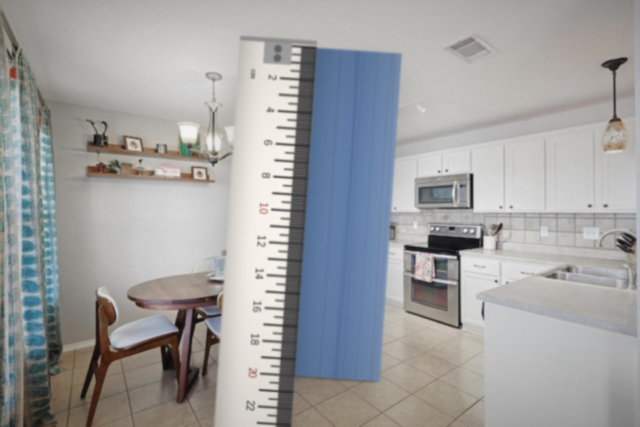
20 cm
